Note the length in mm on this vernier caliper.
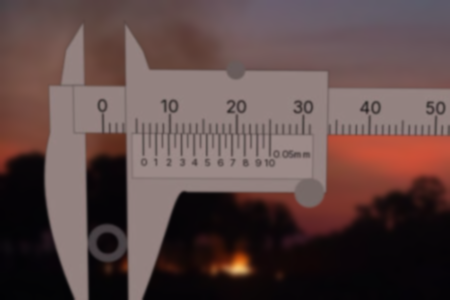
6.0 mm
